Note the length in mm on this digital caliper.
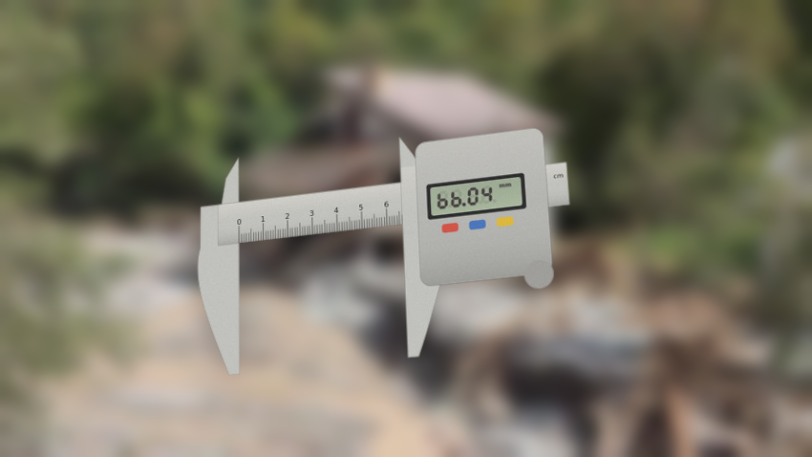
66.04 mm
